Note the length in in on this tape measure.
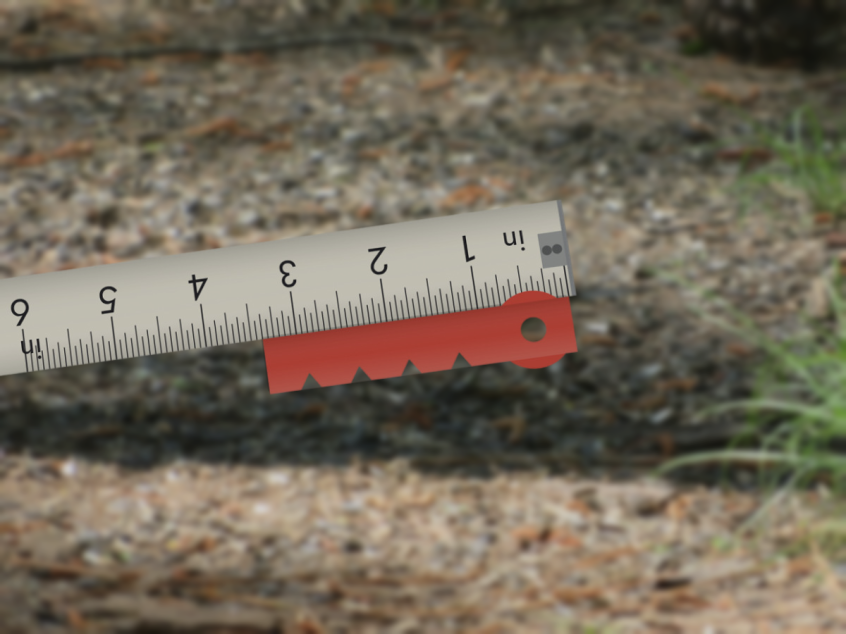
3.375 in
